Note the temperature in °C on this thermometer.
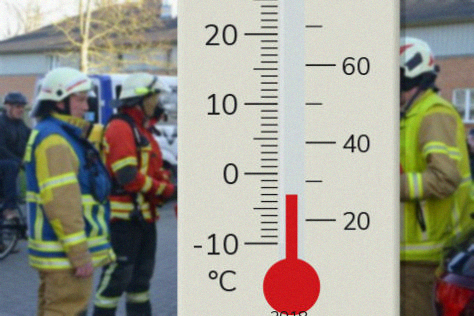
-3 °C
